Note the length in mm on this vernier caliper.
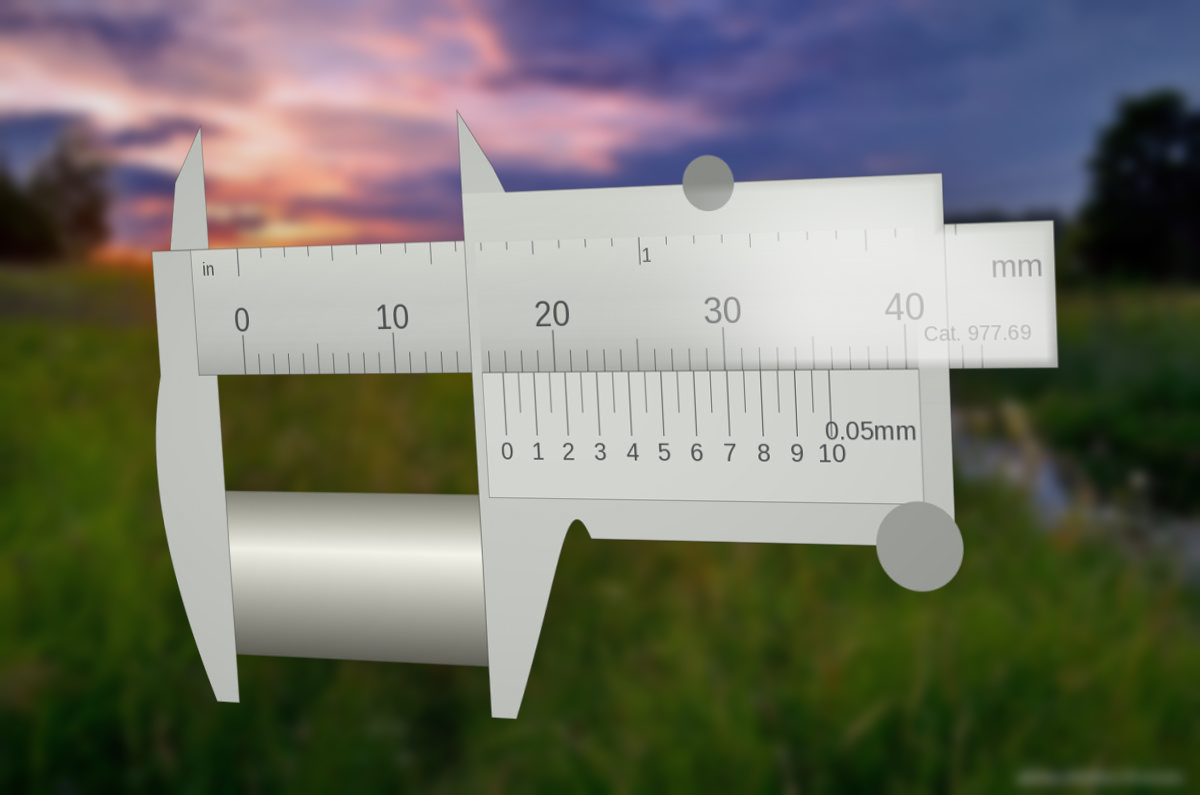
16.8 mm
